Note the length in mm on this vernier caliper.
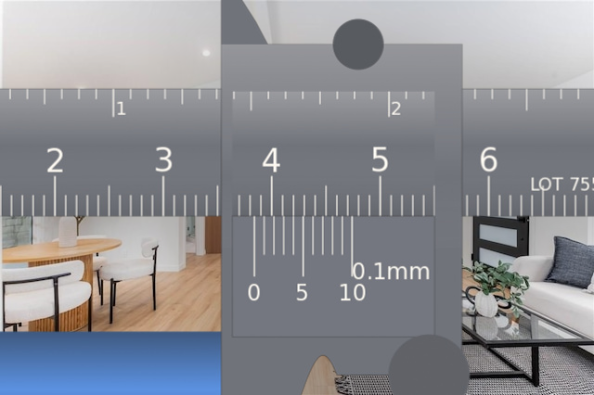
38.4 mm
